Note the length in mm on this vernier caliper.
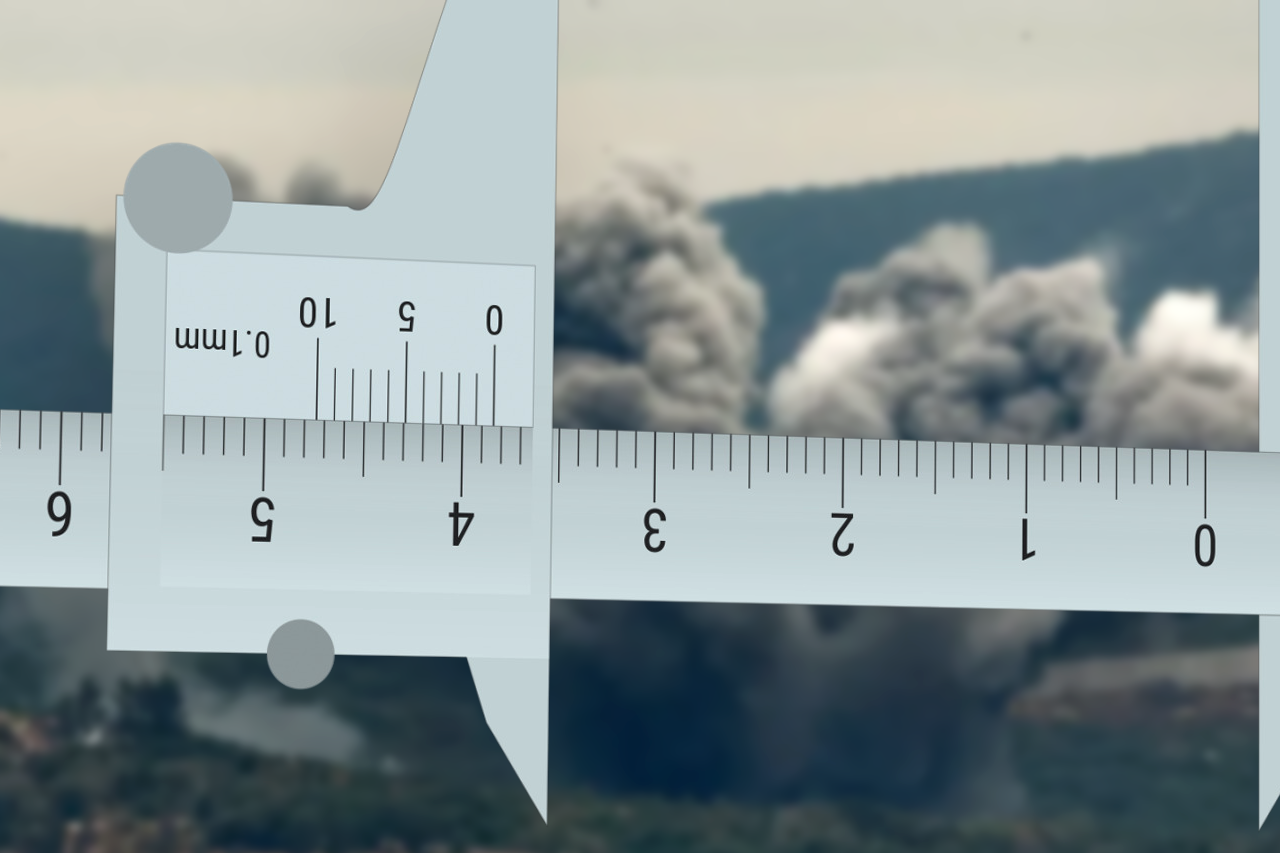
38.4 mm
